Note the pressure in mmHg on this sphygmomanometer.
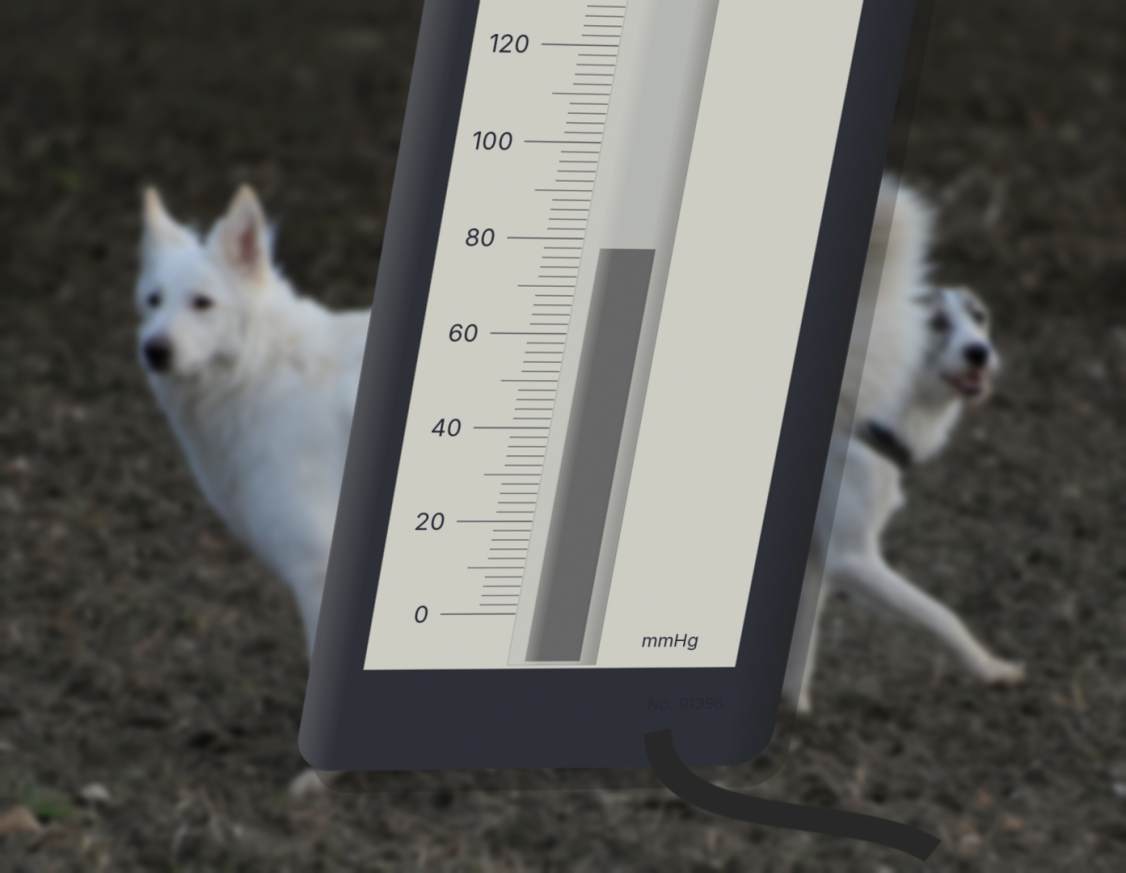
78 mmHg
